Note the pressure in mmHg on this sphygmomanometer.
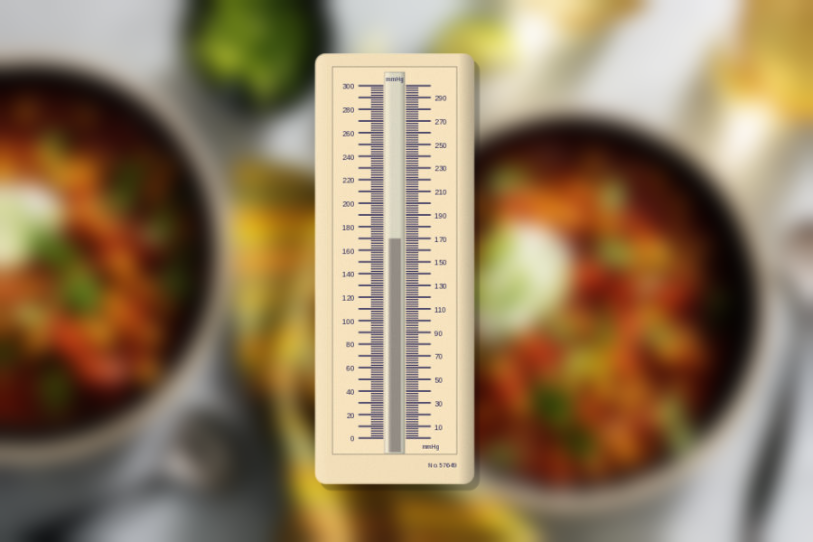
170 mmHg
